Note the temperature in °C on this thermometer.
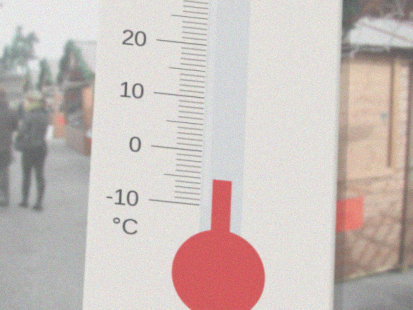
-5 °C
